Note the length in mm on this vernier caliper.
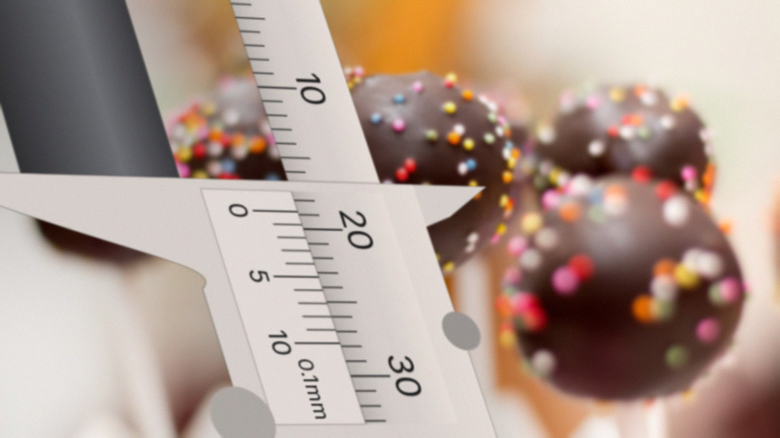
18.8 mm
